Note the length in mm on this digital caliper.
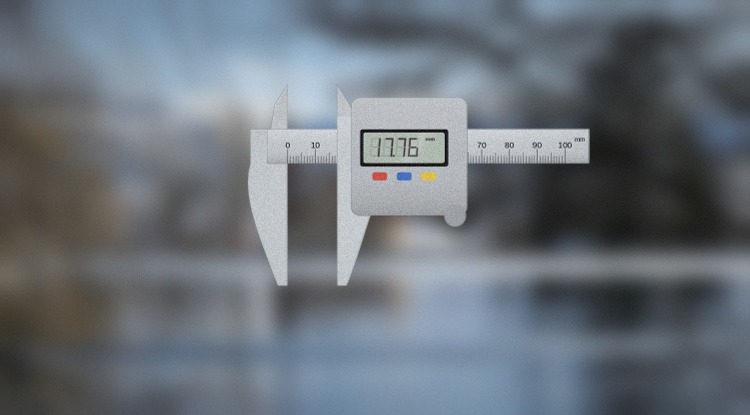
17.76 mm
